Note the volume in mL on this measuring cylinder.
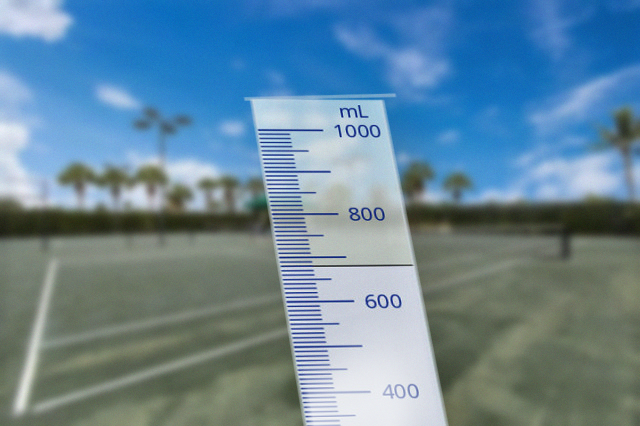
680 mL
